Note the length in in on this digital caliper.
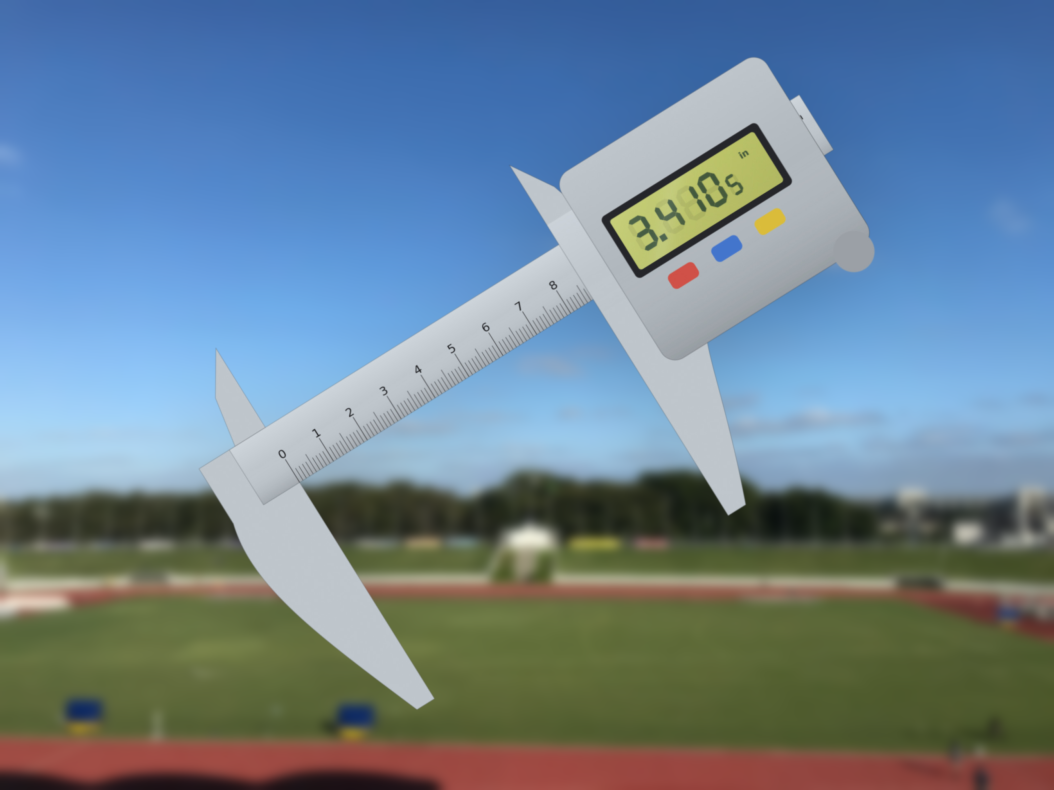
3.4105 in
